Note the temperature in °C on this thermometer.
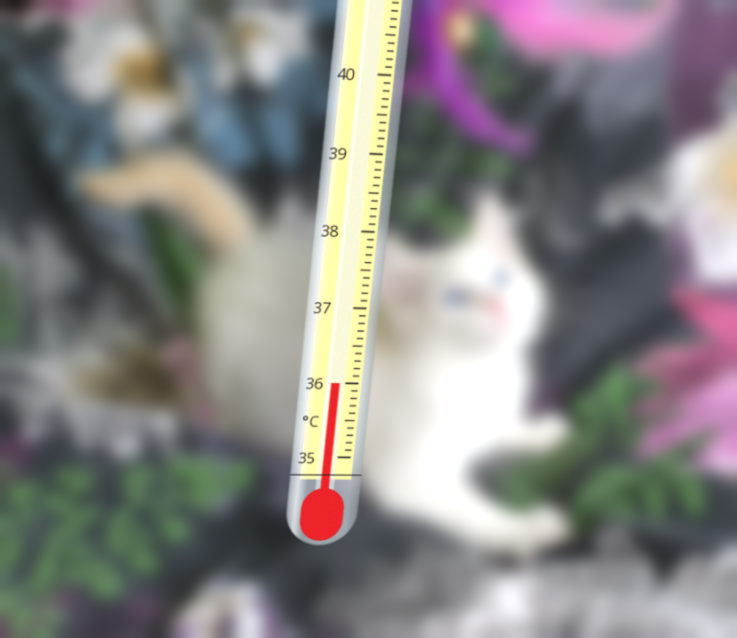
36 °C
